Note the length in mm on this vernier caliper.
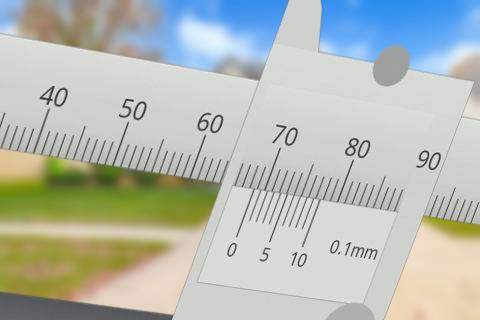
68.6 mm
